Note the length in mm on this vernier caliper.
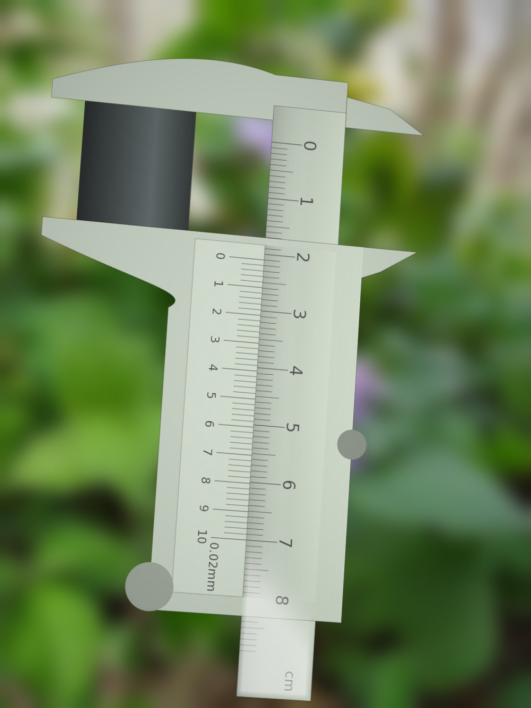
21.0 mm
